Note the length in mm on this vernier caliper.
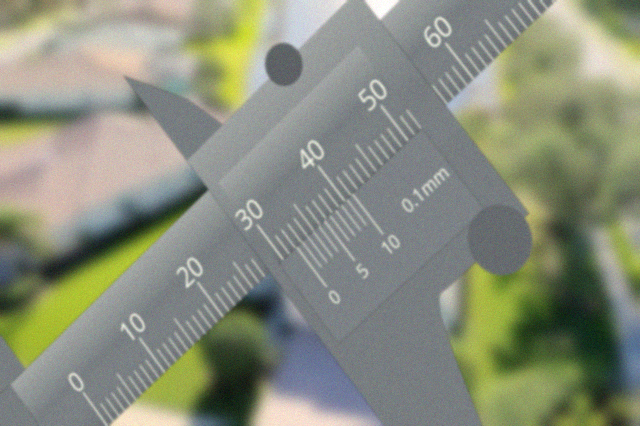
32.2 mm
